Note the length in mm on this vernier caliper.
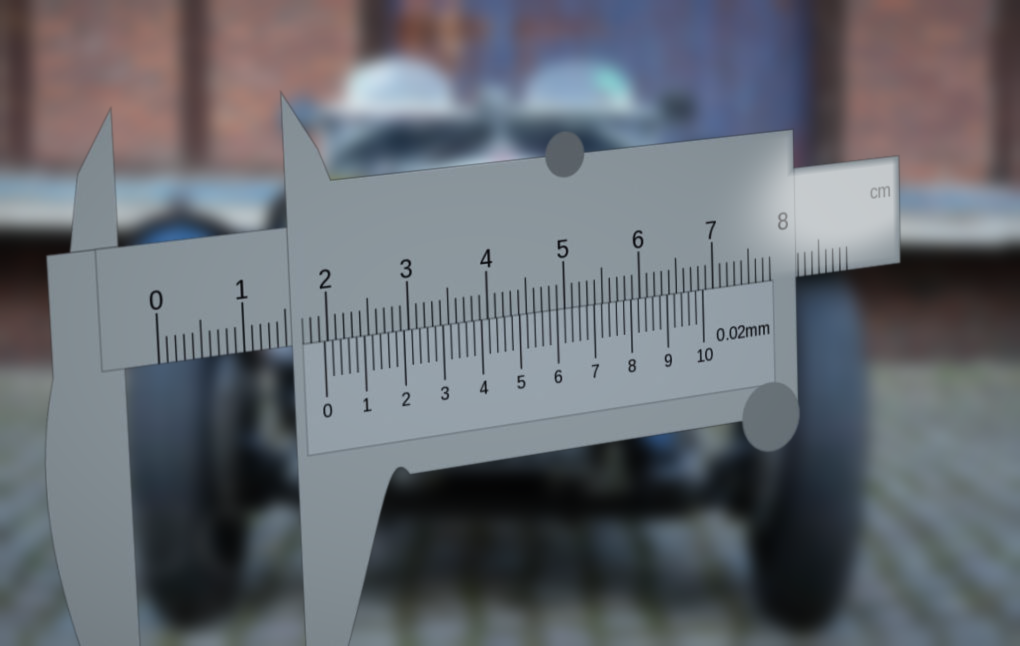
19.6 mm
